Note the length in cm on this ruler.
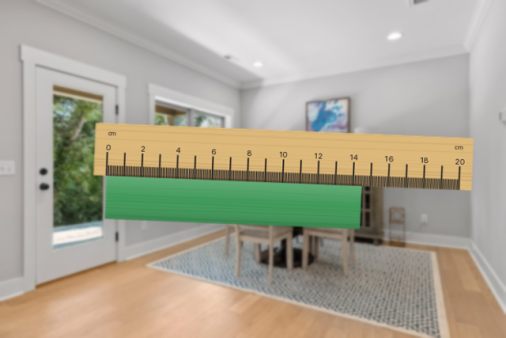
14.5 cm
